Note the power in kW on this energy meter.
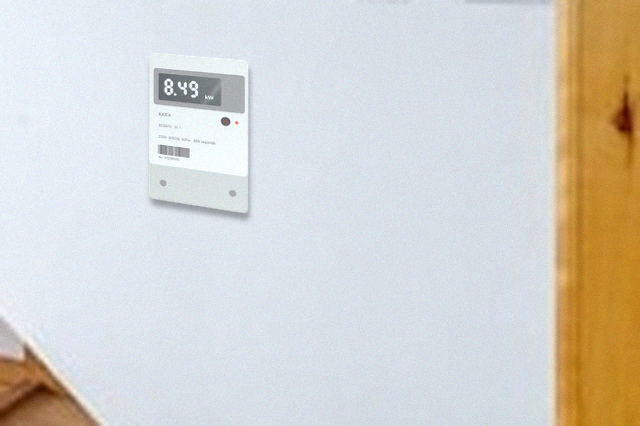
8.49 kW
